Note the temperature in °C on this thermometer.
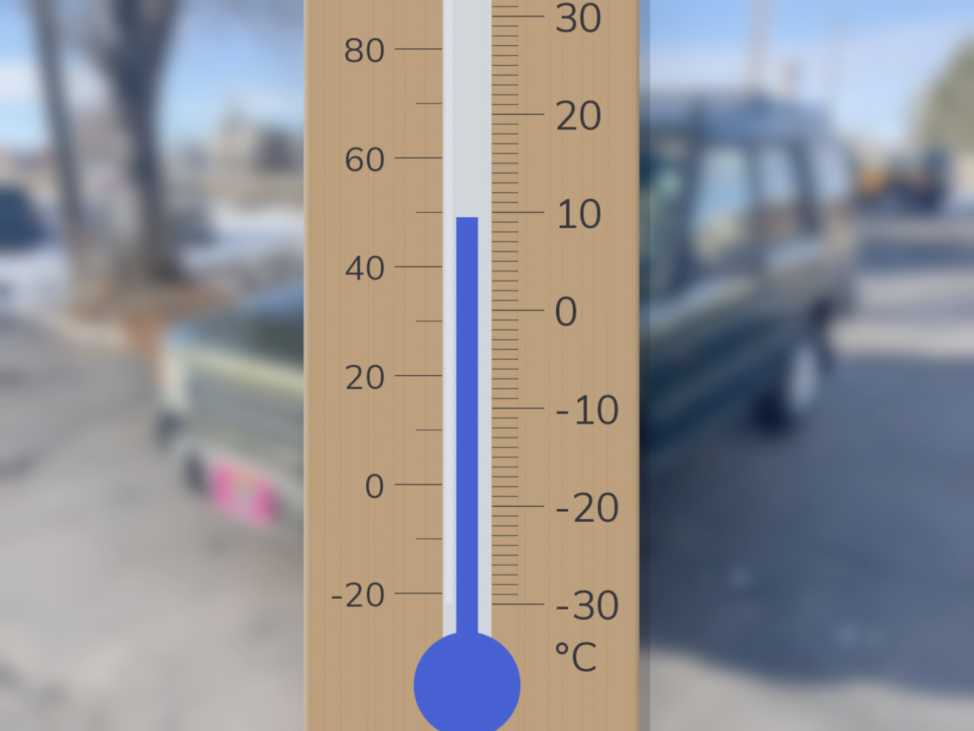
9.5 °C
